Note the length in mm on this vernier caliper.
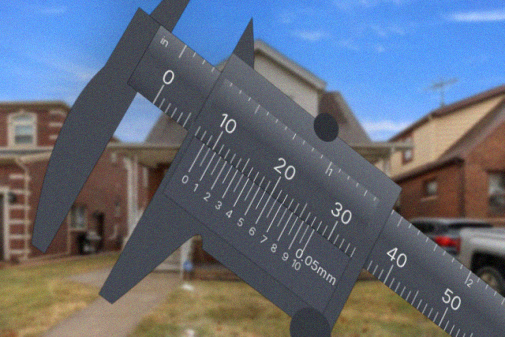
8.6 mm
